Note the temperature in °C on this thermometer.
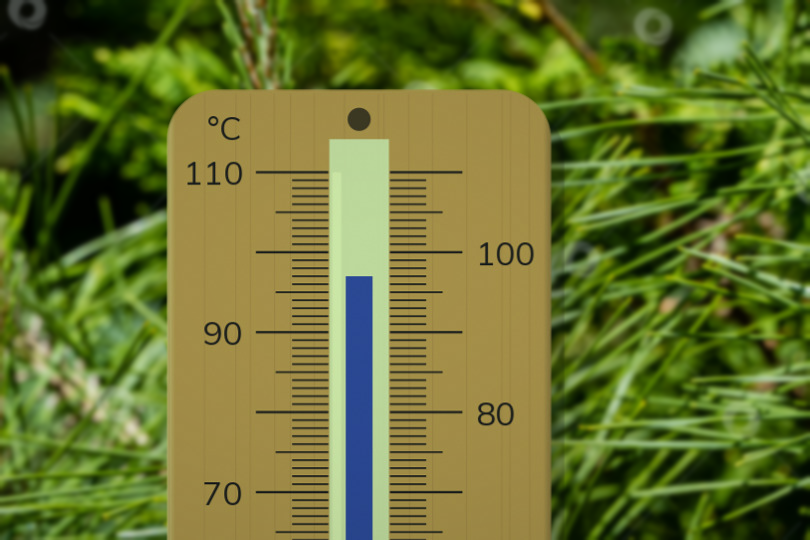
97 °C
